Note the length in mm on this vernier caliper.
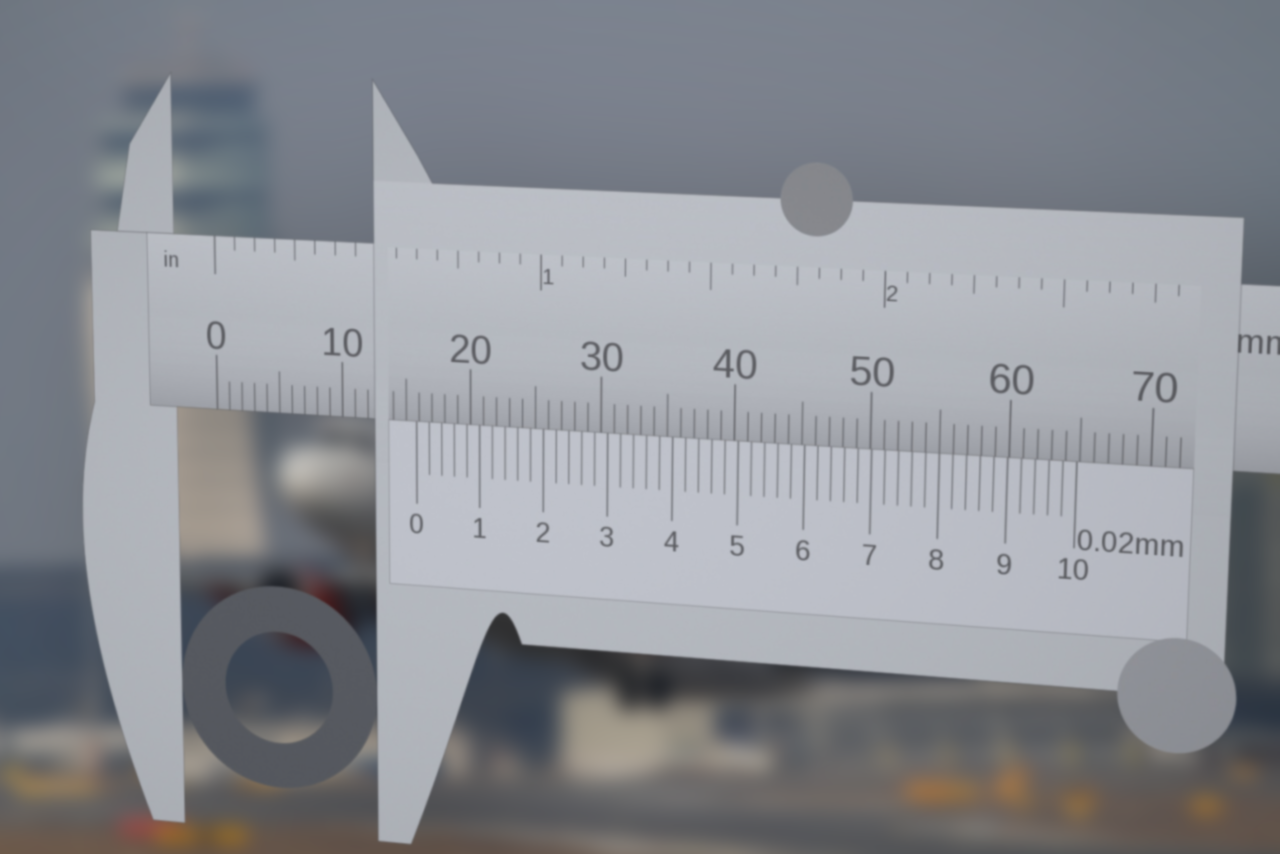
15.8 mm
